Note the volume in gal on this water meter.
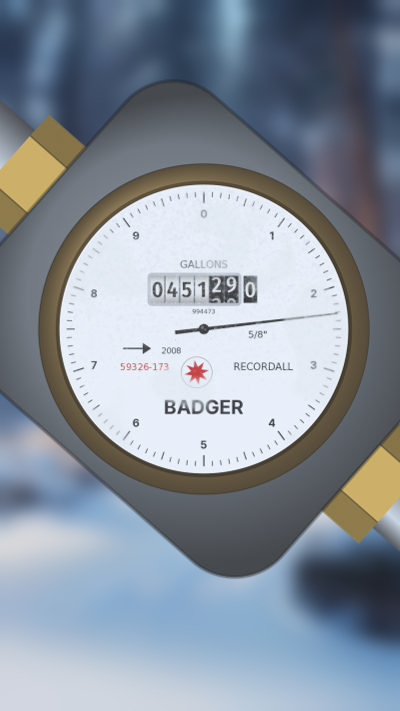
451292.3 gal
